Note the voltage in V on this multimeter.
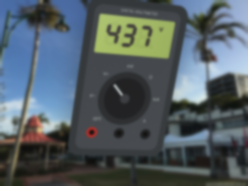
437 V
